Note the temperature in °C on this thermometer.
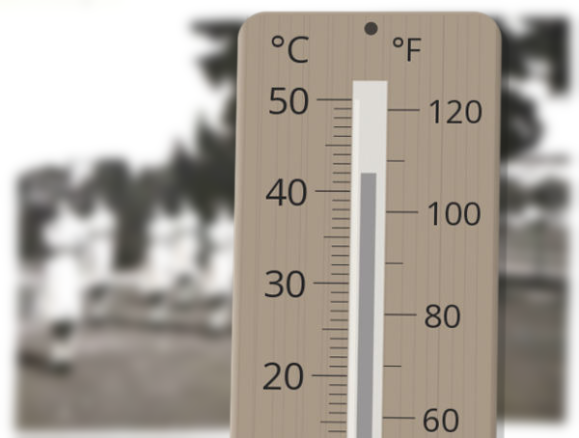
42 °C
